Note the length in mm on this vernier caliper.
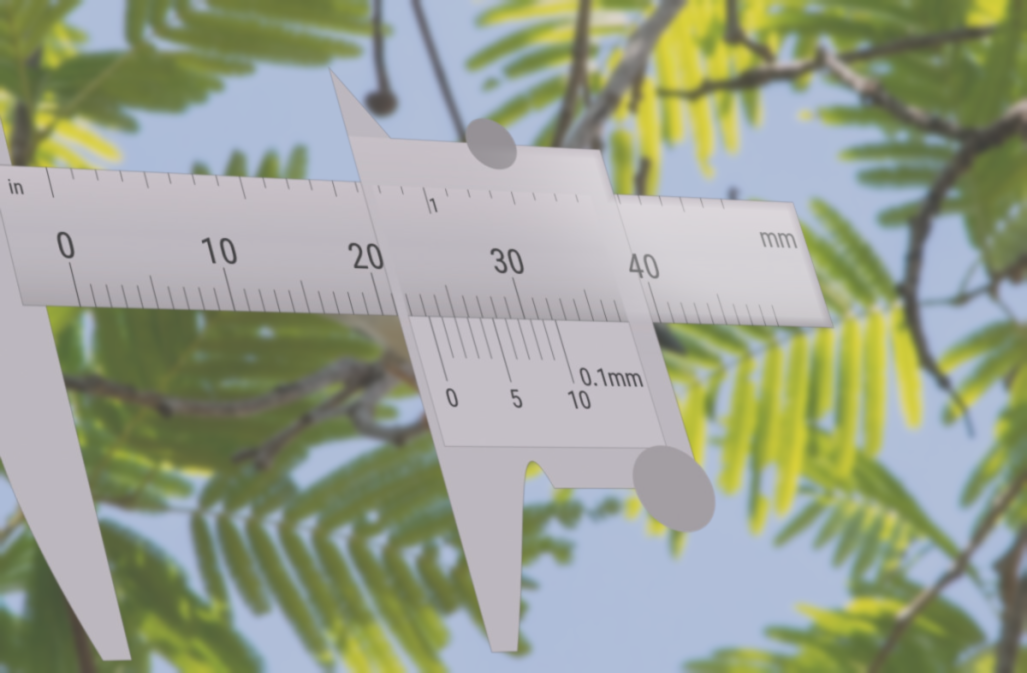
23.2 mm
